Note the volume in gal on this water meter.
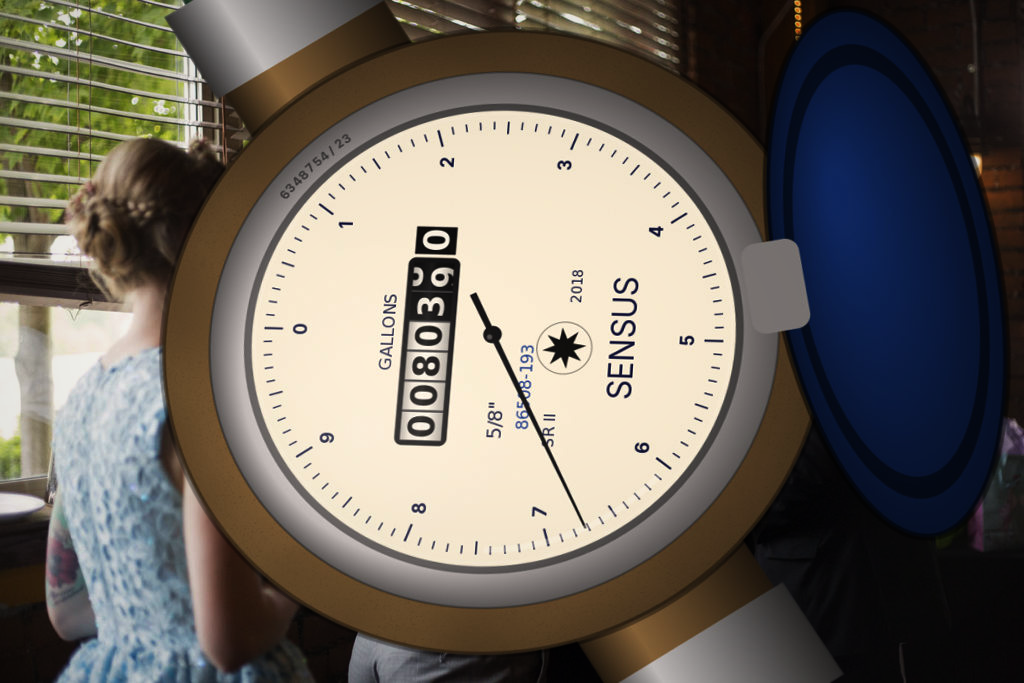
80386.7 gal
